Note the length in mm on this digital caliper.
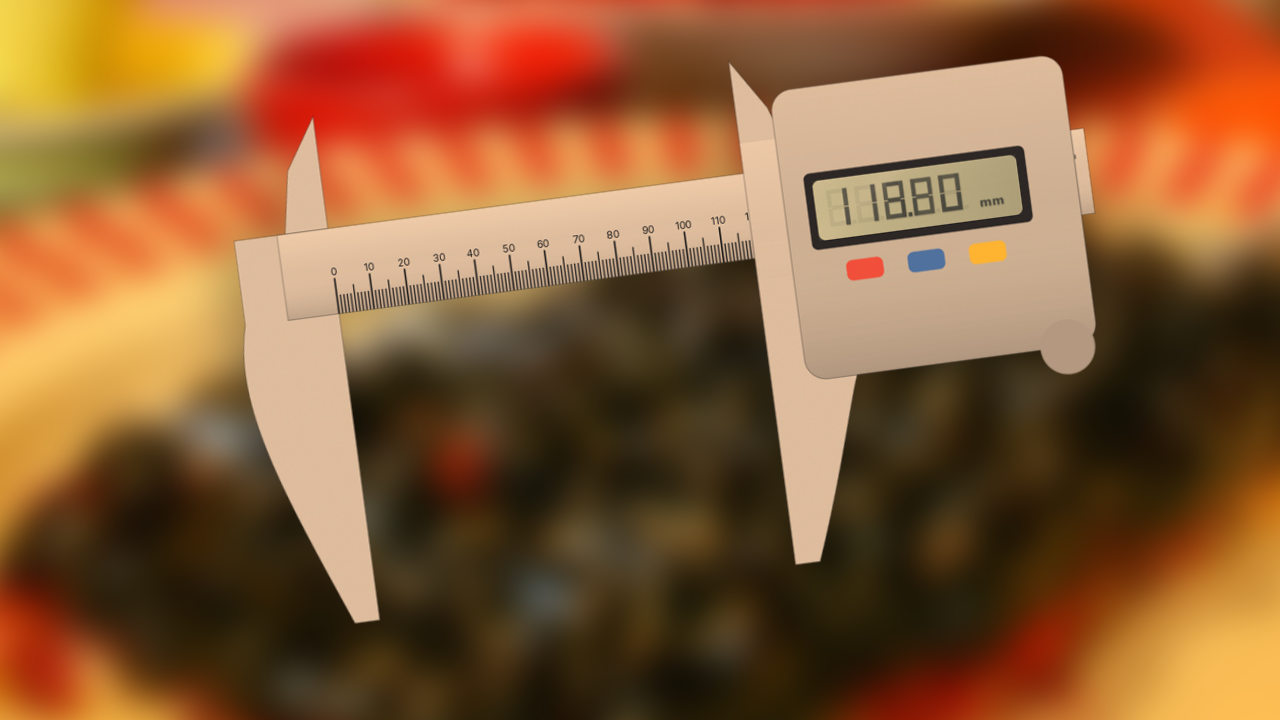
118.80 mm
